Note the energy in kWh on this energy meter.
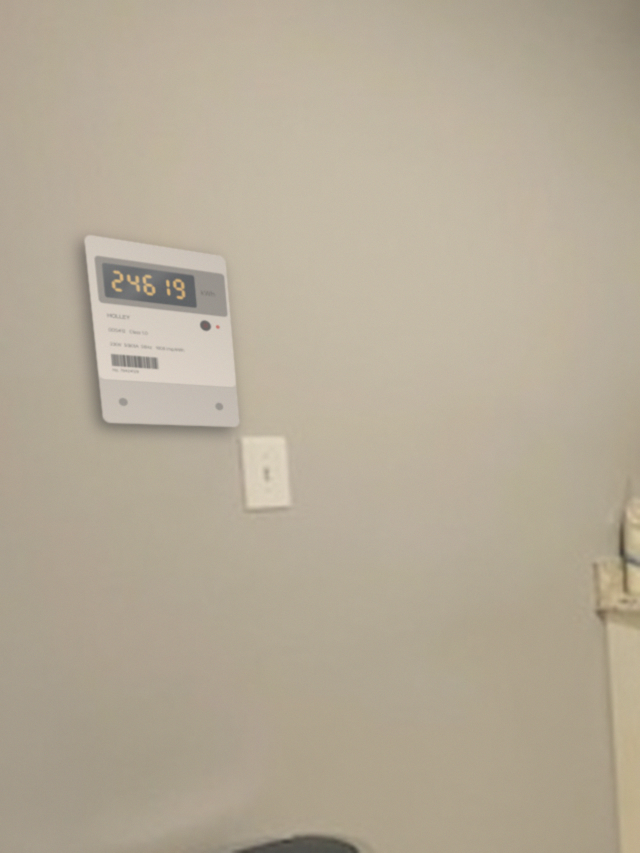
24619 kWh
